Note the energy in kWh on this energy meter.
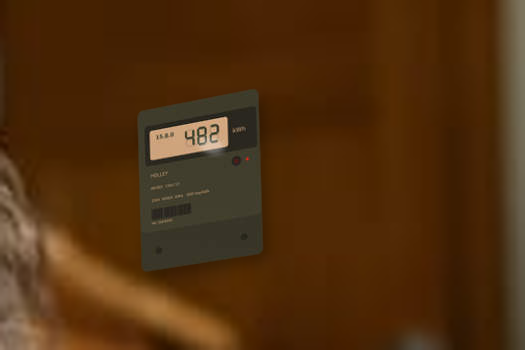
482 kWh
